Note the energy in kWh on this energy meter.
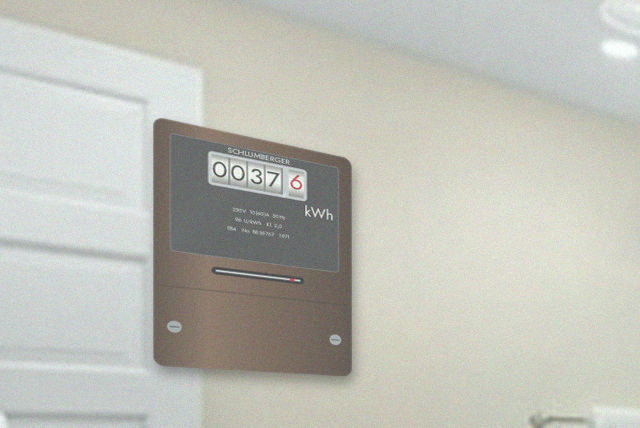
37.6 kWh
